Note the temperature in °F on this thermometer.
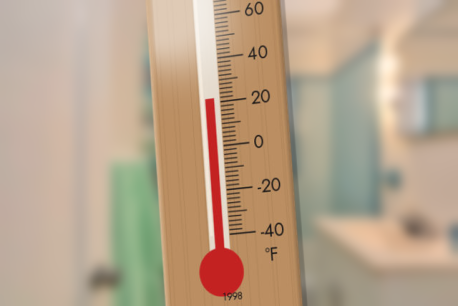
22 °F
